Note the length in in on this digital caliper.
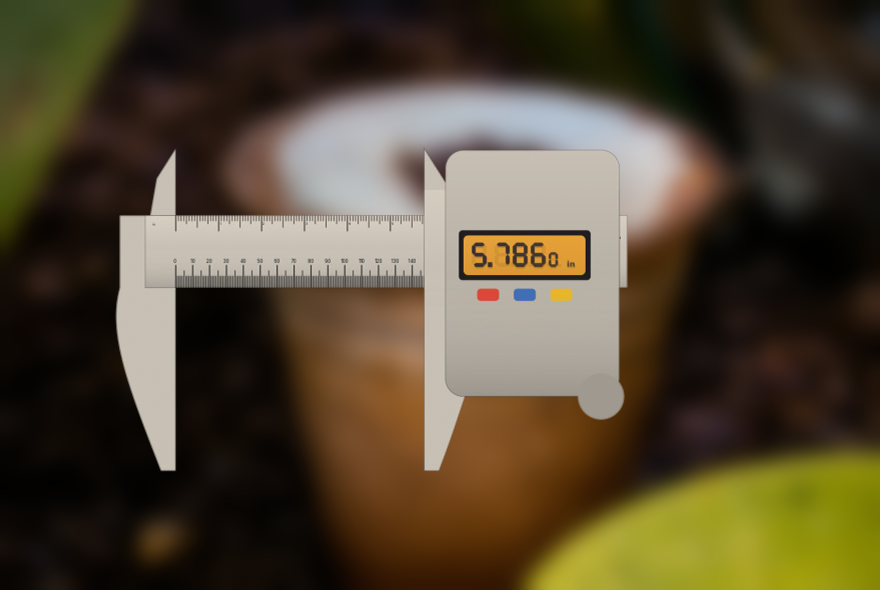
5.7860 in
